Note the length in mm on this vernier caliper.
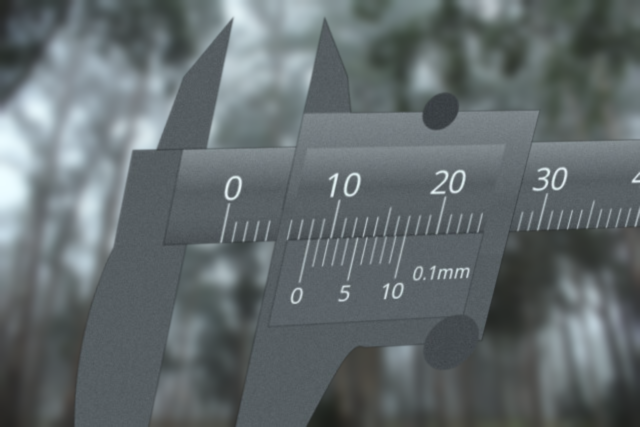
8.0 mm
